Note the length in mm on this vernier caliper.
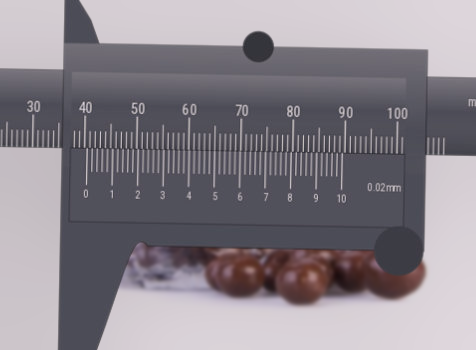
40.5 mm
